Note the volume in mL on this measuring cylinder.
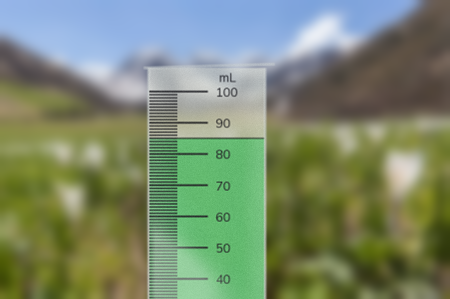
85 mL
